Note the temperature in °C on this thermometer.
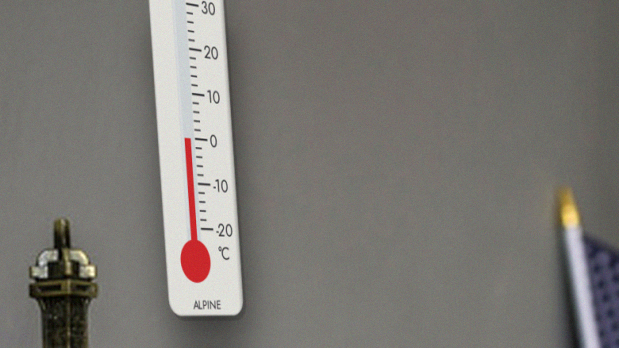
0 °C
